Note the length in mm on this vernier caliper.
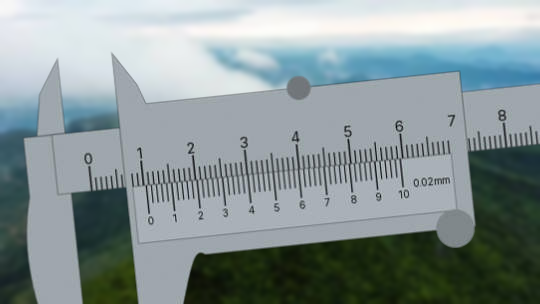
10.5 mm
